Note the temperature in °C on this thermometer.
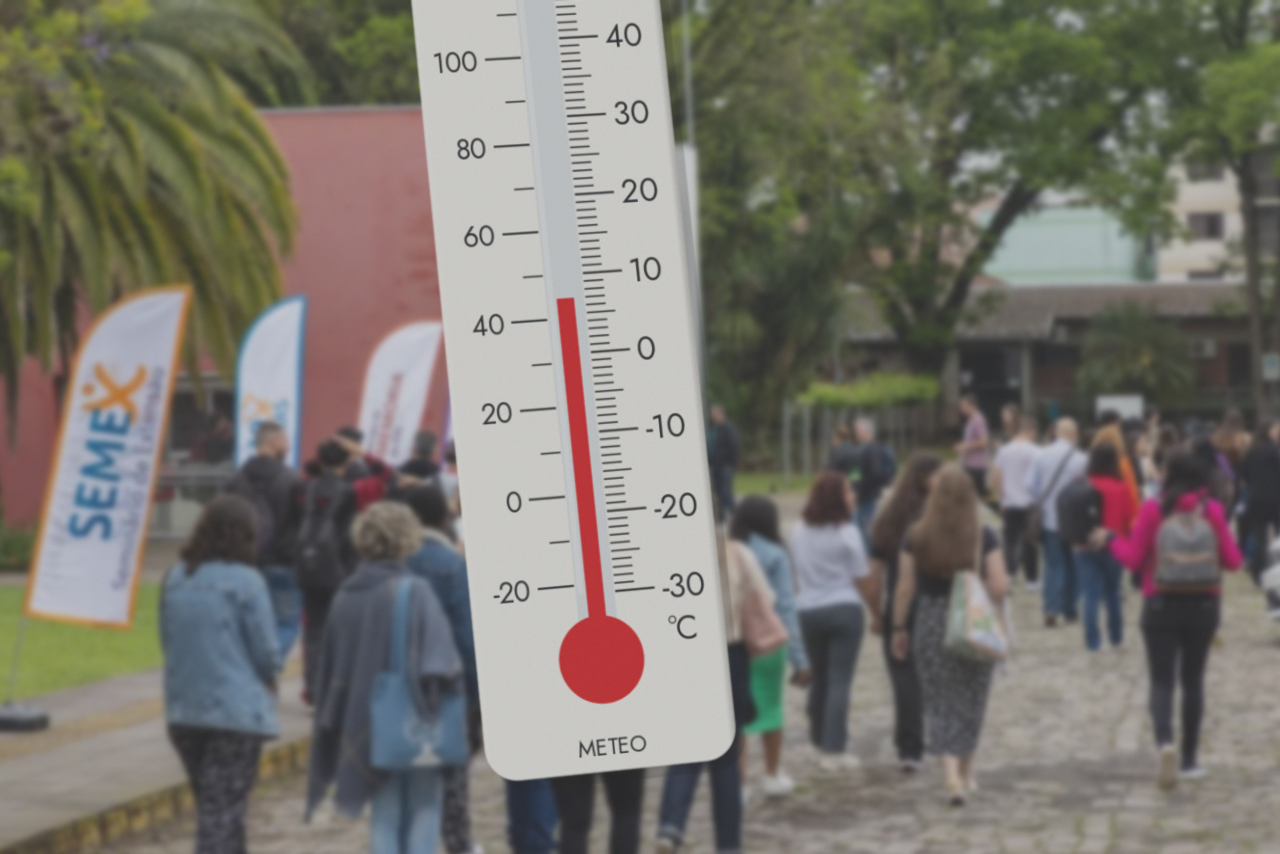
7 °C
